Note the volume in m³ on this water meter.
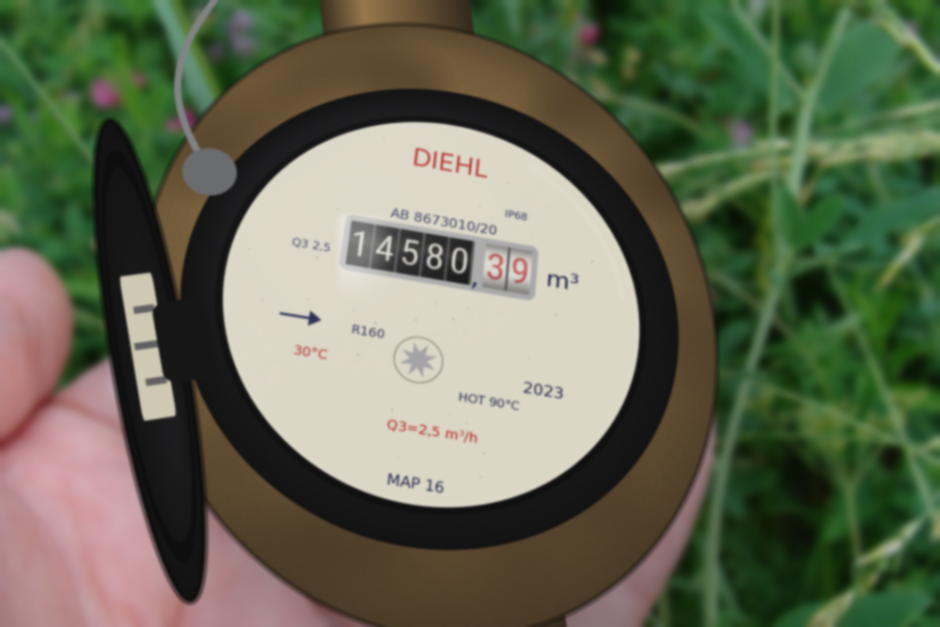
14580.39 m³
